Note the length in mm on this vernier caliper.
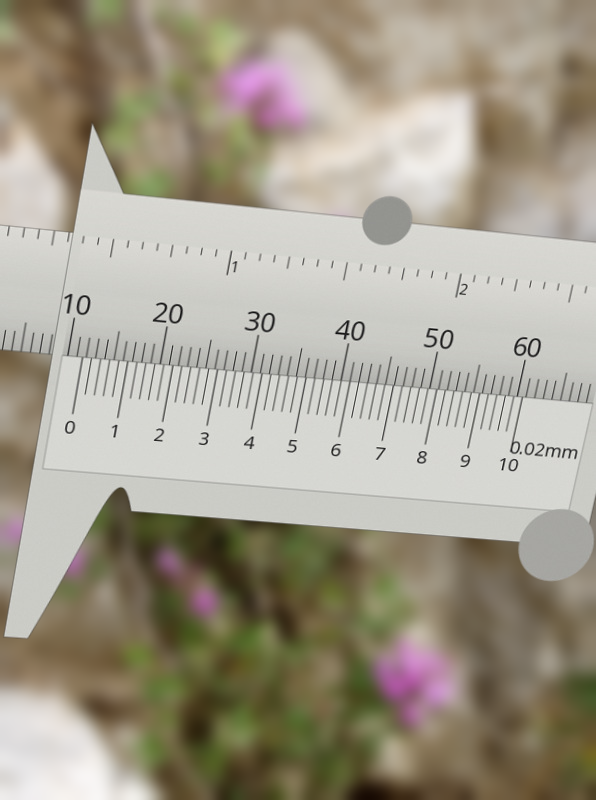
11.6 mm
